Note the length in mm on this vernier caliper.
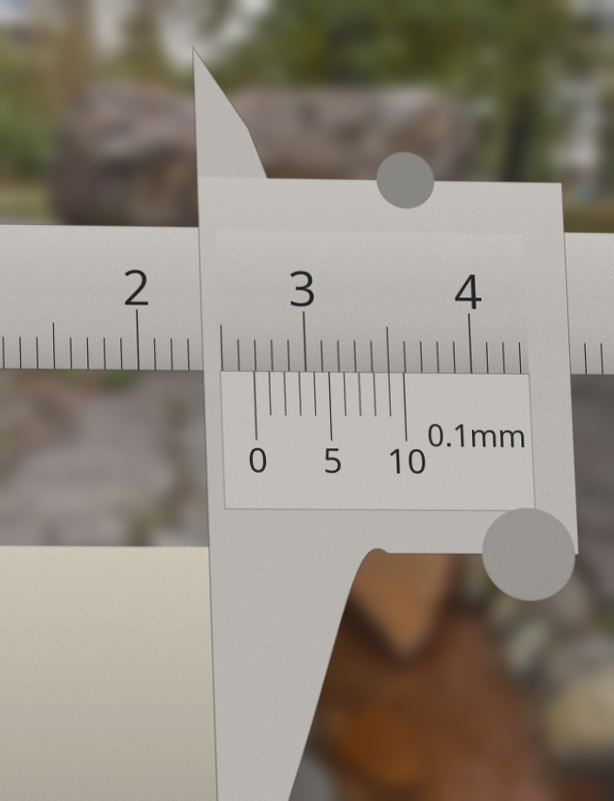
26.9 mm
